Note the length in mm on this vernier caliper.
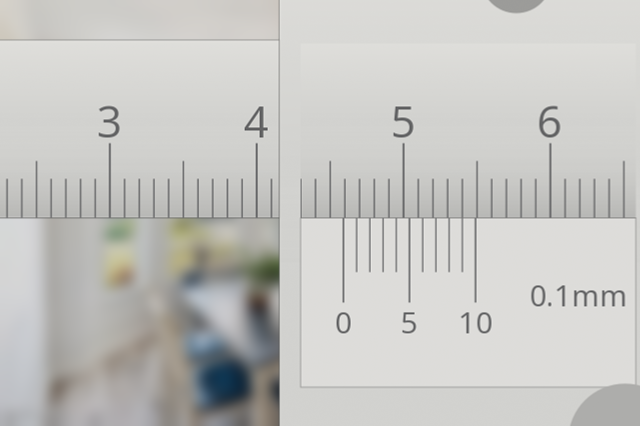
45.9 mm
